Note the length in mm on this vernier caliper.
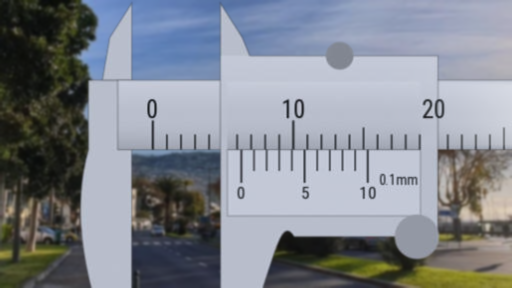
6.3 mm
